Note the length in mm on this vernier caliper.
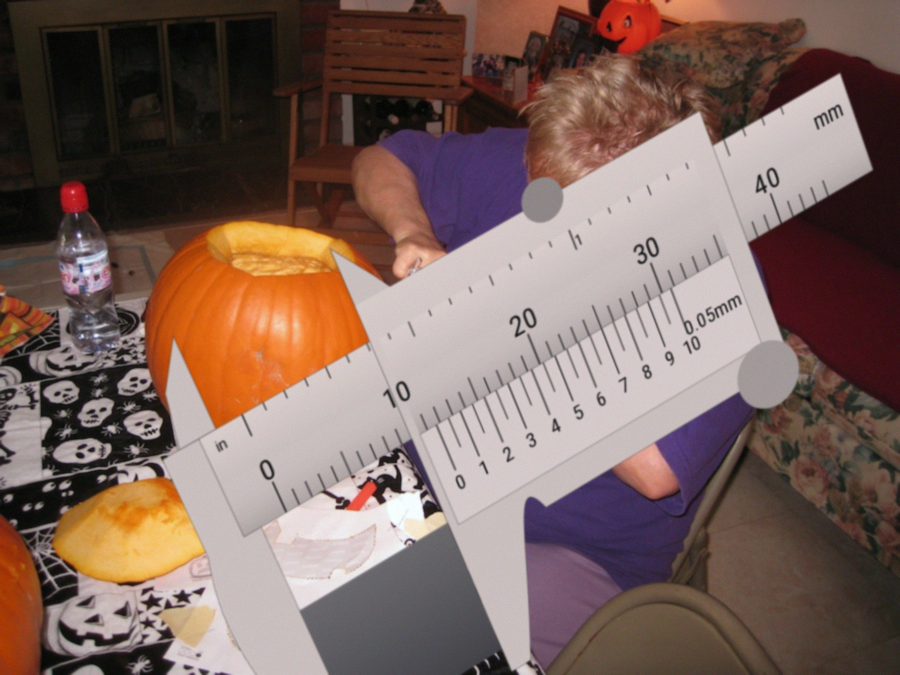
11.7 mm
